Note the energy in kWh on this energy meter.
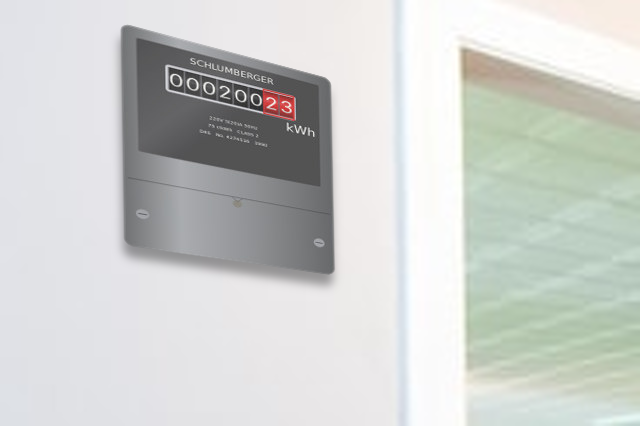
200.23 kWh
